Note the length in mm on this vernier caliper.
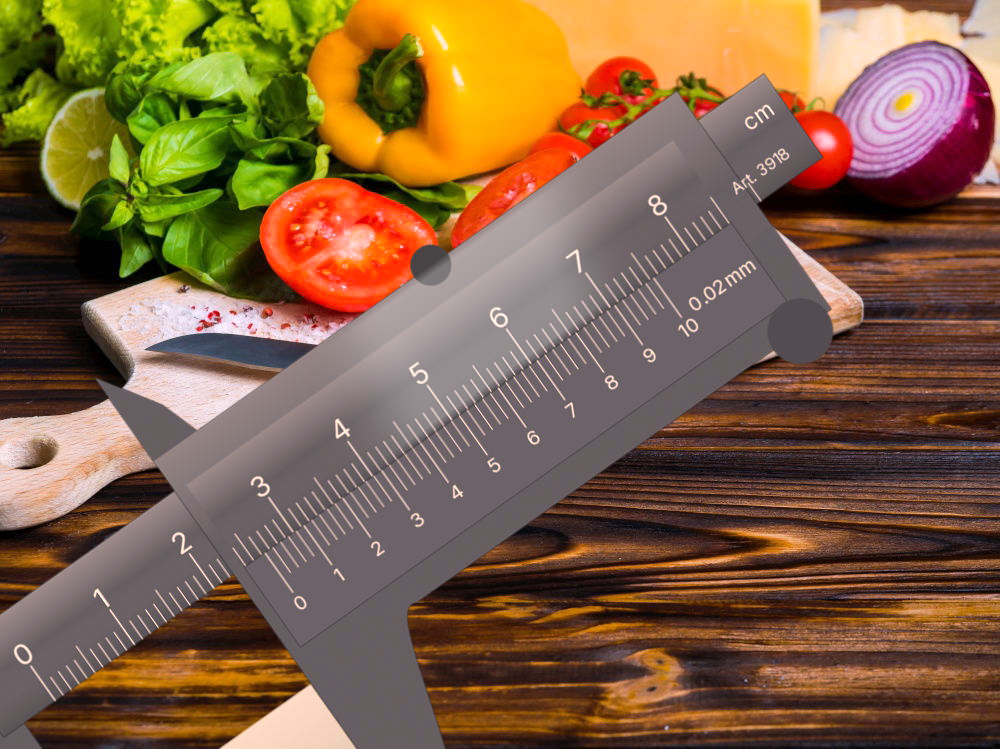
26.4 mm
